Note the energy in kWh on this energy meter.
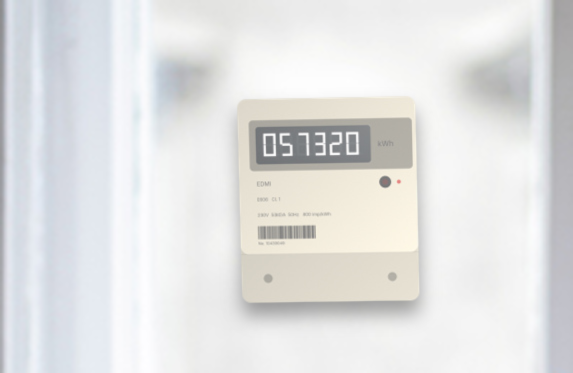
57320 kWh
